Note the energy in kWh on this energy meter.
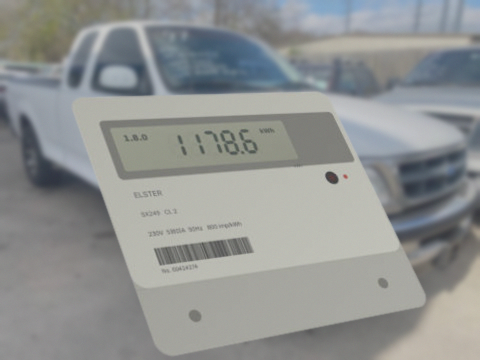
1178.6 kWh
